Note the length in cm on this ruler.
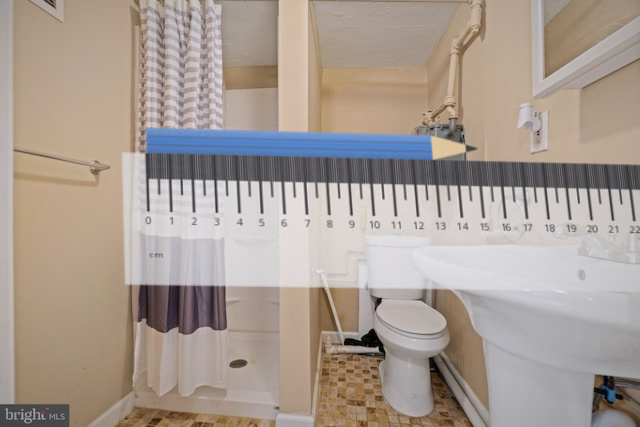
15 cm
